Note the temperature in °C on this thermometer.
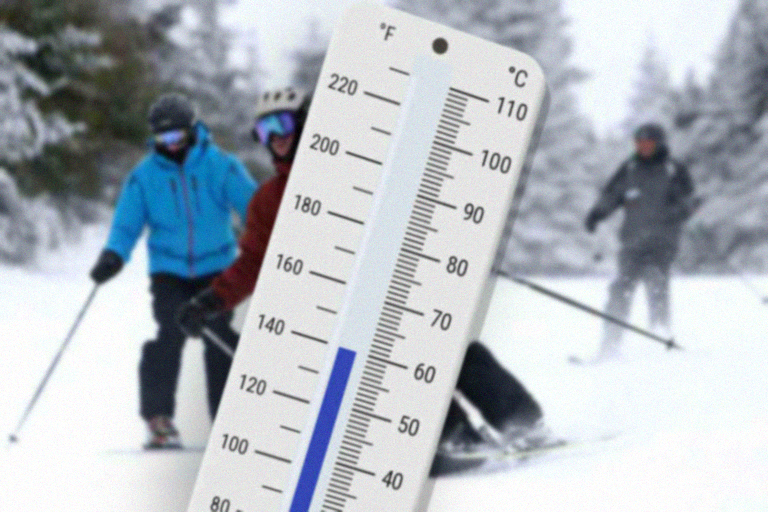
60 °C
